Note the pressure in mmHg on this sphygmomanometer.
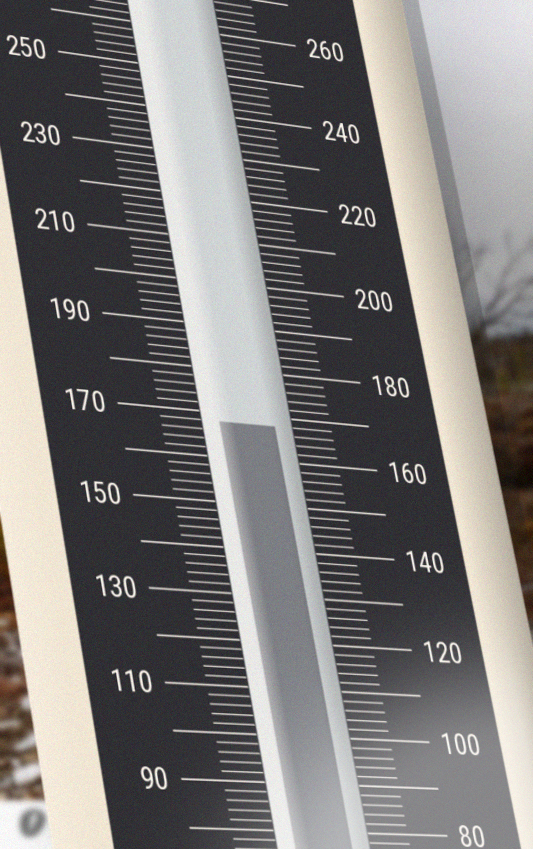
168 mmHg
